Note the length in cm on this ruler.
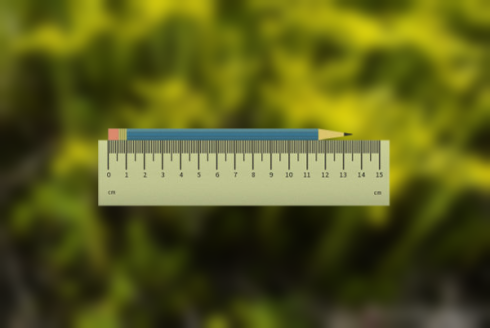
13.5 cm
